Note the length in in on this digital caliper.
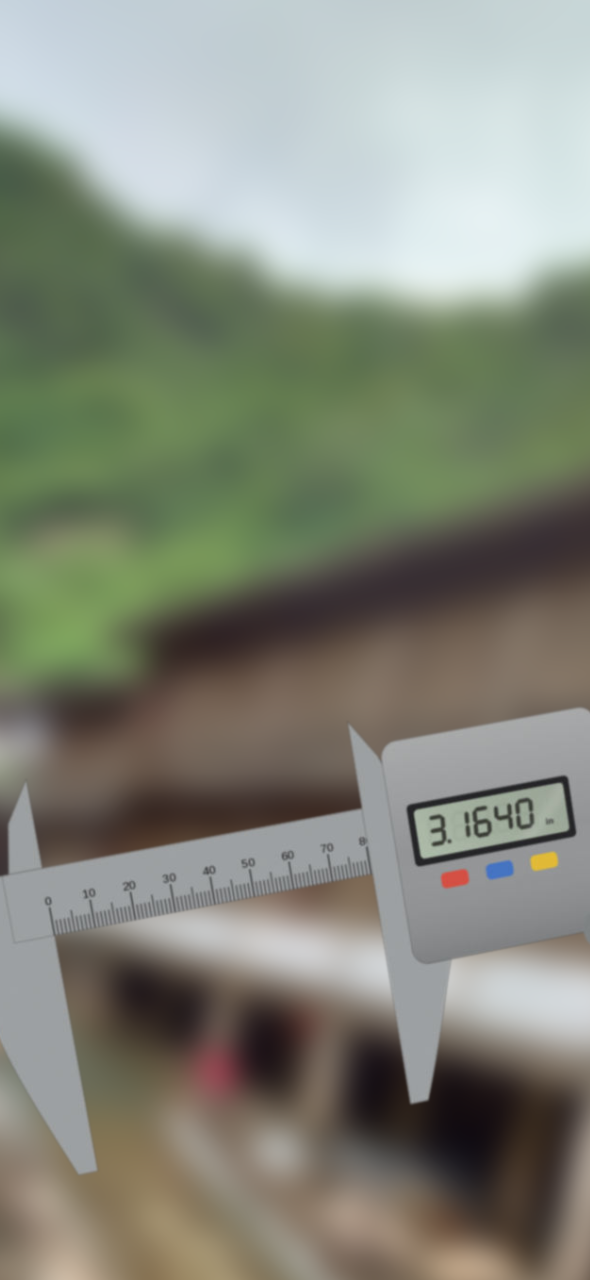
3.1640 in
